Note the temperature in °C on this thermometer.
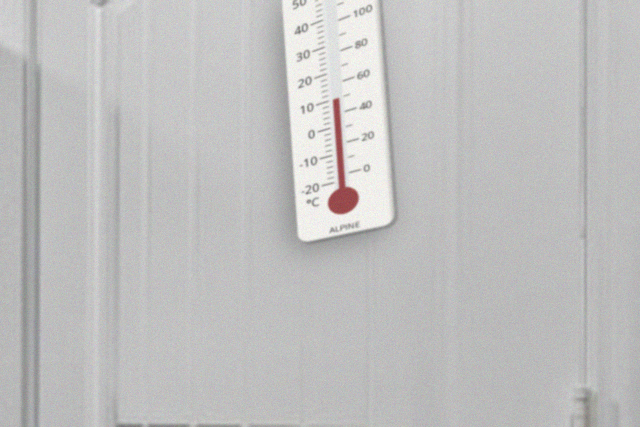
10 °C
